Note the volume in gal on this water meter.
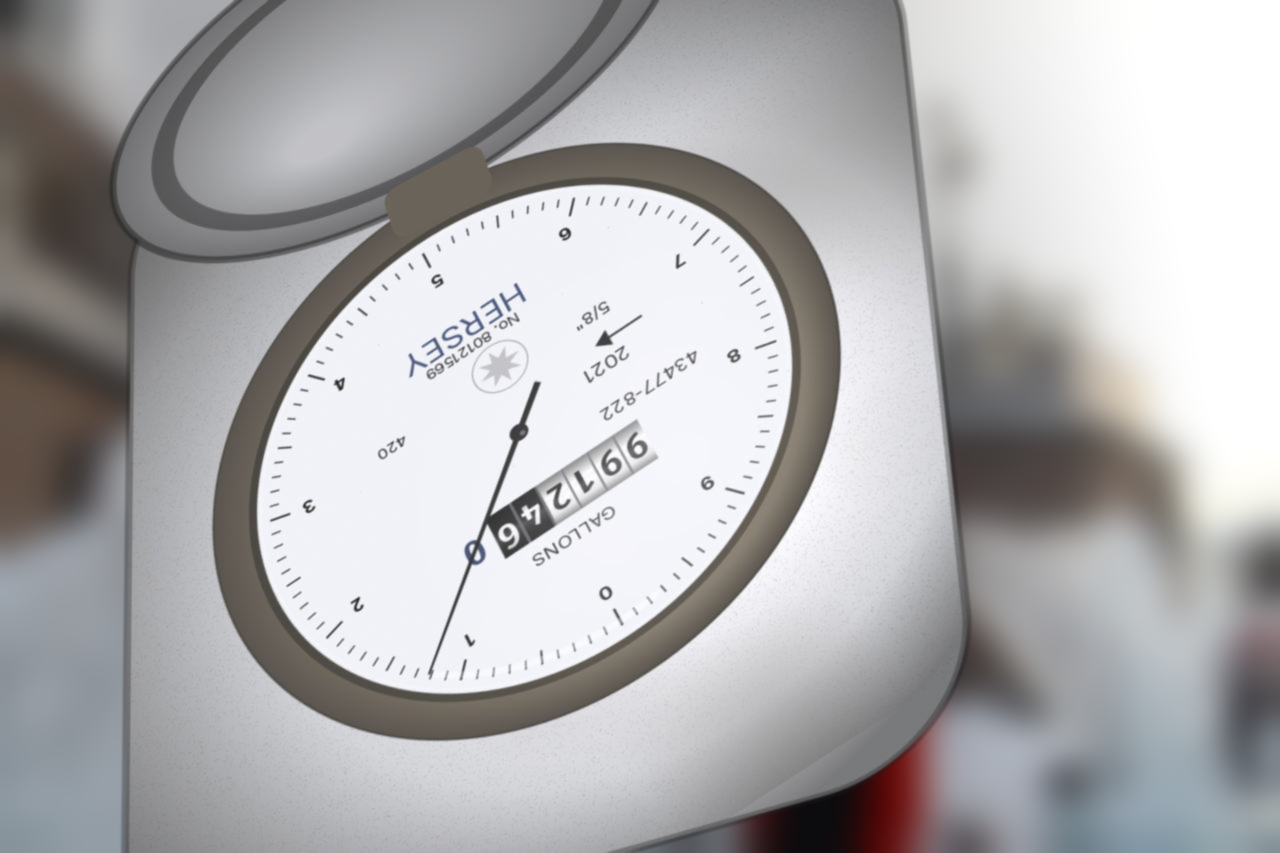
9912461.2 gal
